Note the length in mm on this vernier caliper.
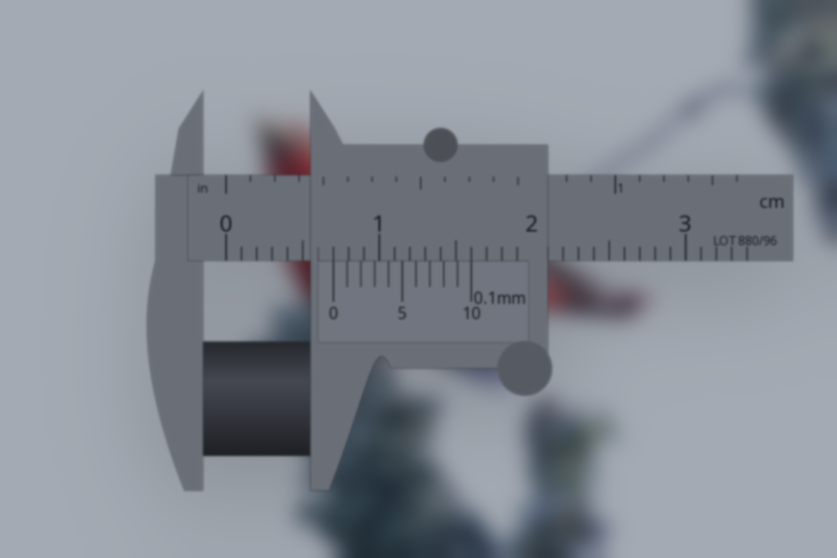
7.0 mm
